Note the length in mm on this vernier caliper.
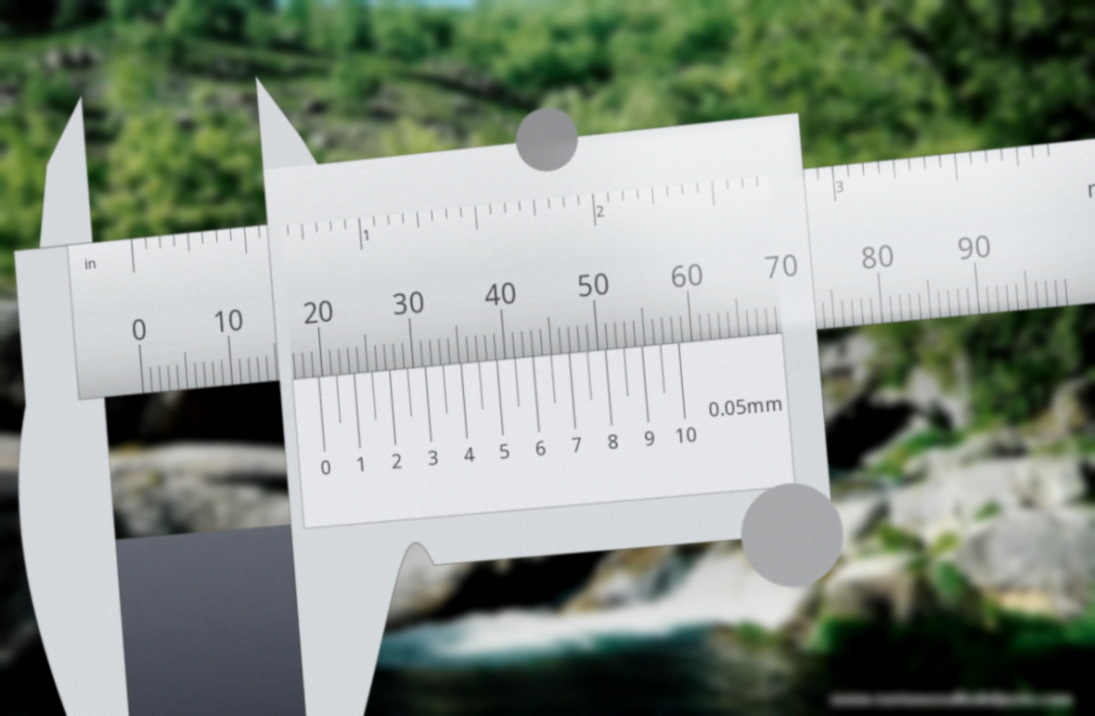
19.6 mm
